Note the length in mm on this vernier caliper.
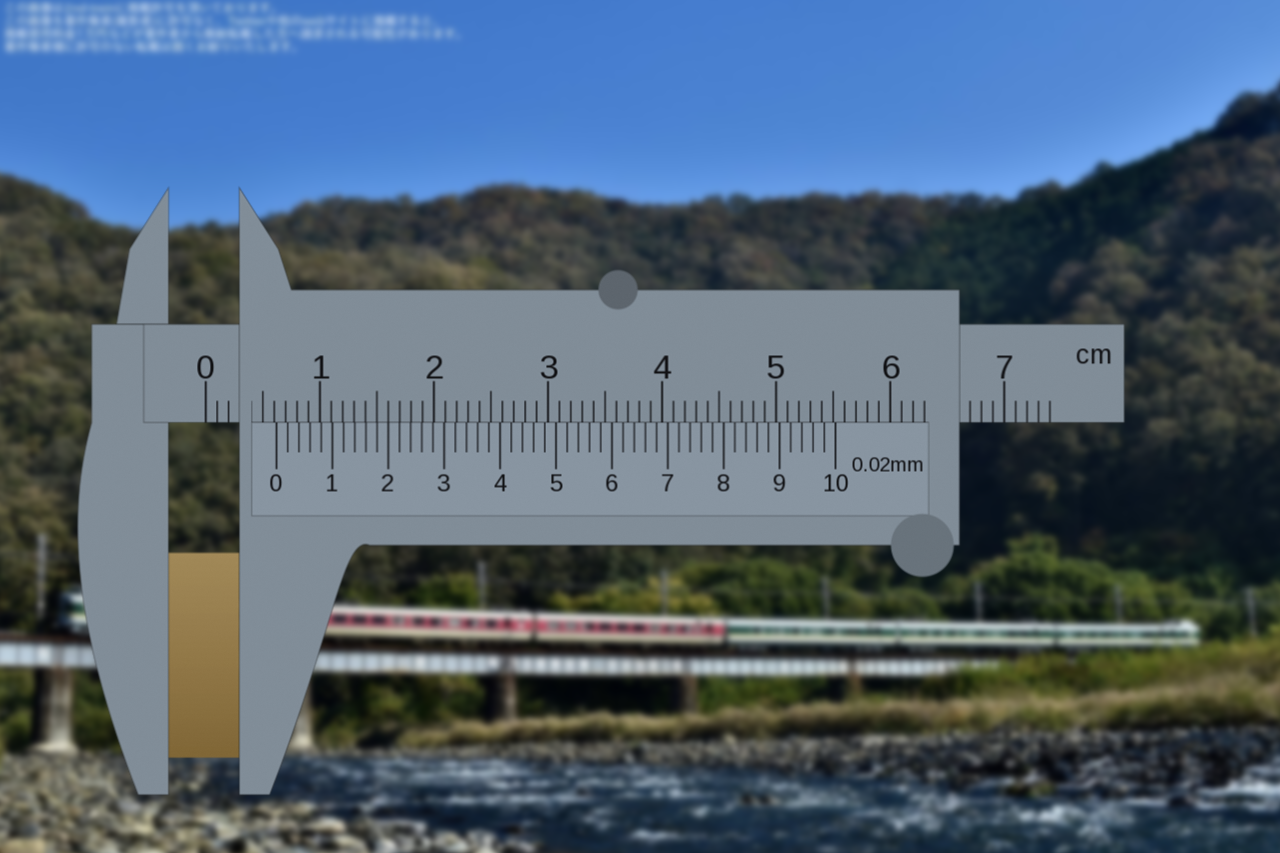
6.2 mm
